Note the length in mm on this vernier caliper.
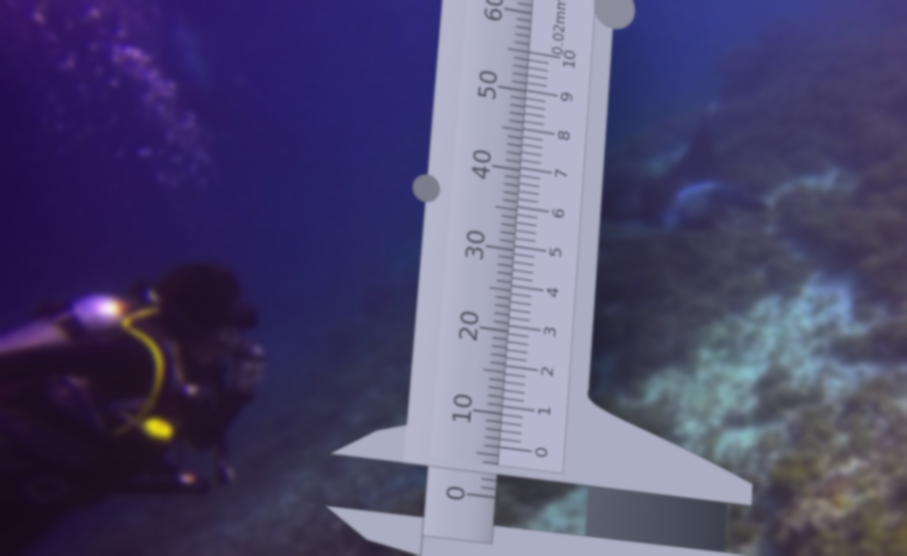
6.0 mm
